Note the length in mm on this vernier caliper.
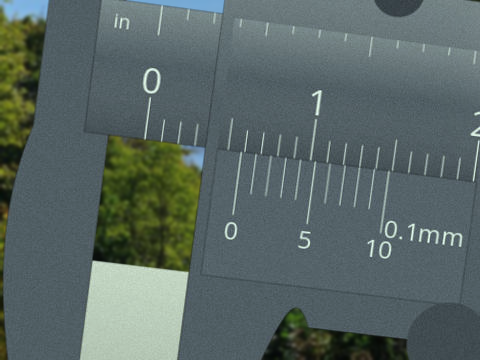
5.8 mm
